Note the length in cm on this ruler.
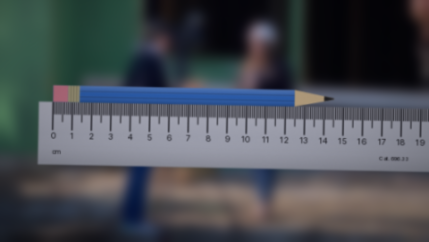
14.5 cm
